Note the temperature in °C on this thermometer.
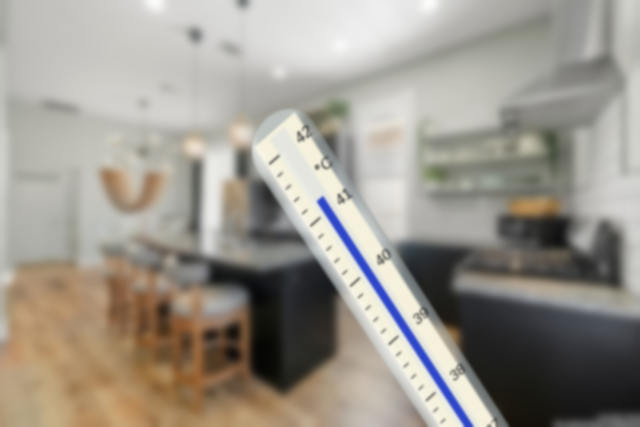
41.2 °C
